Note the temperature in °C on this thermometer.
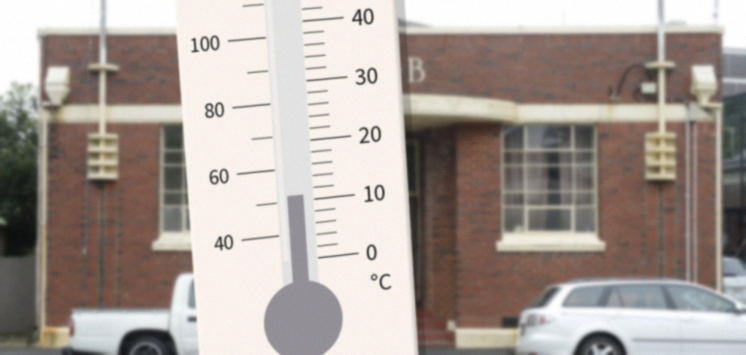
11 °C
